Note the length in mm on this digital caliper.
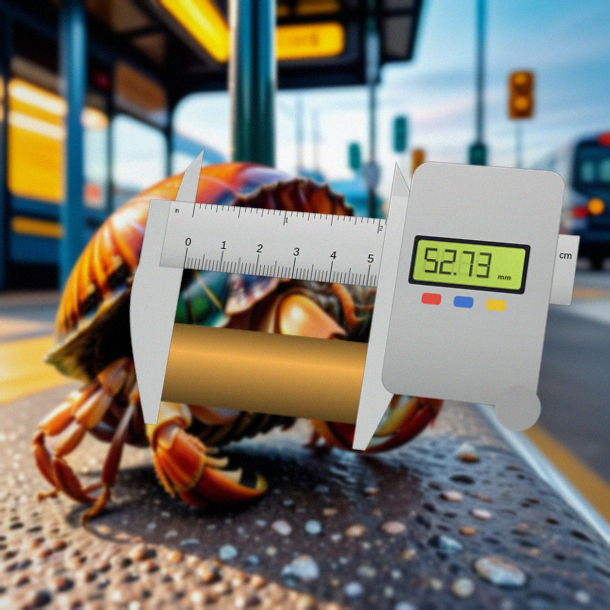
52.73 mm
